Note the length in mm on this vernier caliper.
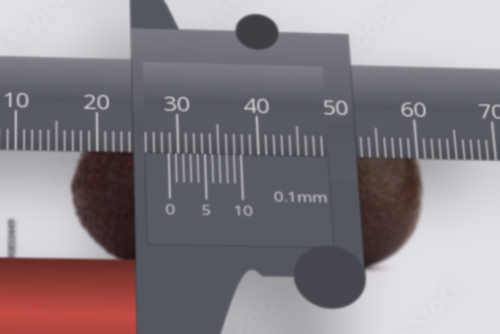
28.8 mm
